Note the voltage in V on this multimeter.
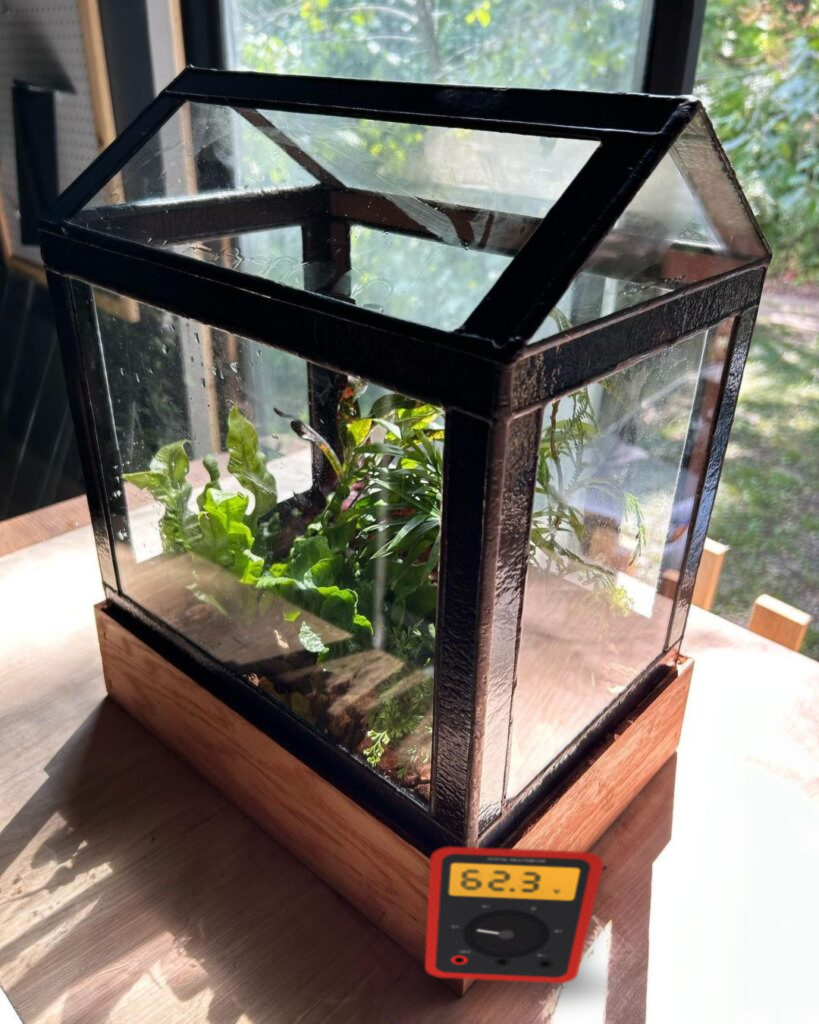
62.3 V
